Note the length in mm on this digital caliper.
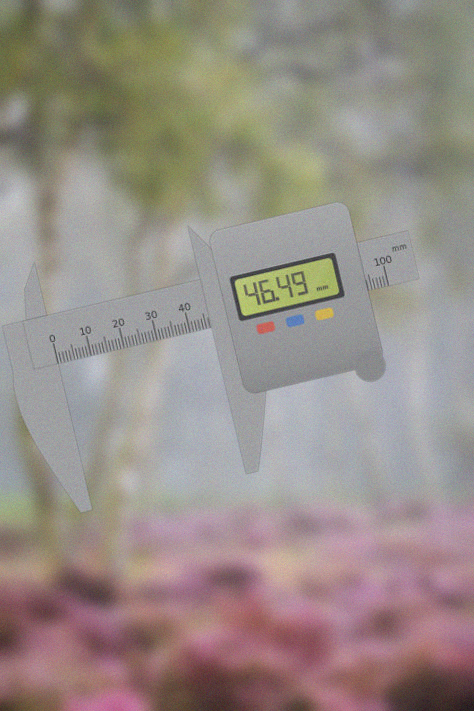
46.49 mm
